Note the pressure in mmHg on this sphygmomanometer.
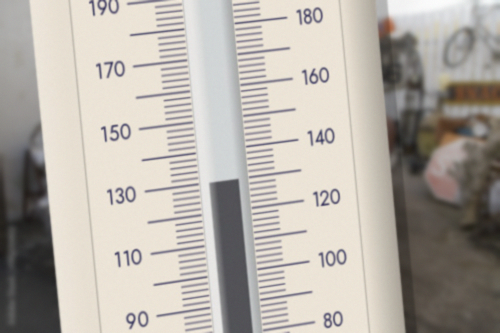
130 mmHg
